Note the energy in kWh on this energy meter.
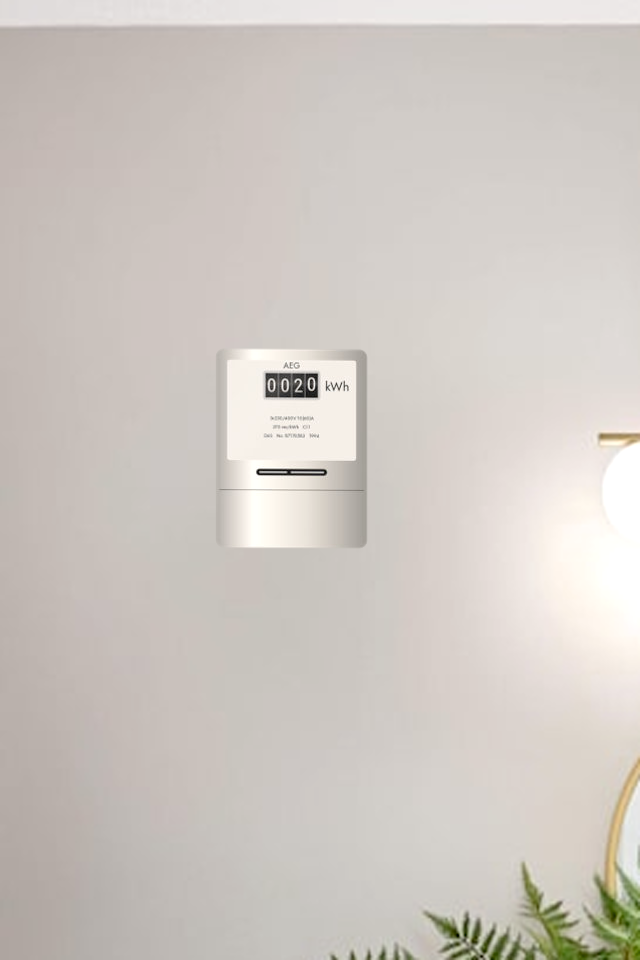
20 kWh
